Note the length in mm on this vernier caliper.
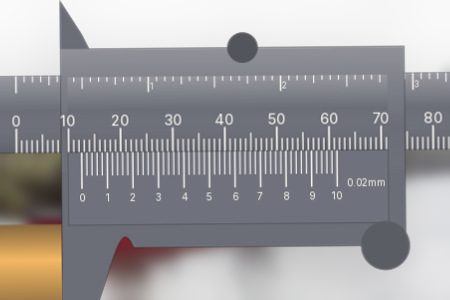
12.5 mm
